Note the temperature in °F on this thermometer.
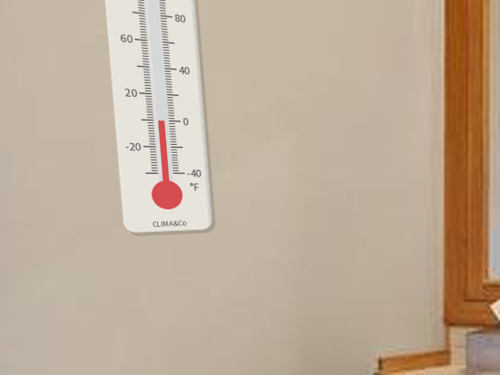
0 °F
